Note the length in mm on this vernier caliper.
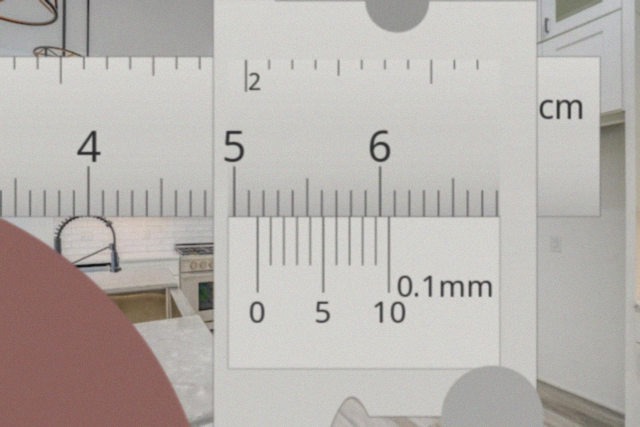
51.6 mm
